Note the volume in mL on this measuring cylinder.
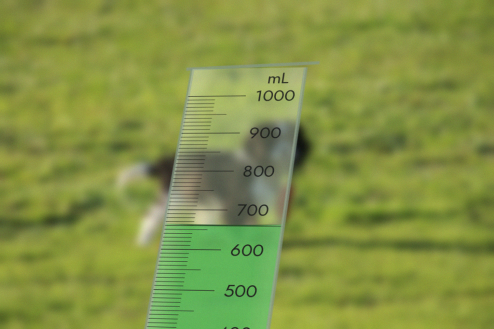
660 mL
